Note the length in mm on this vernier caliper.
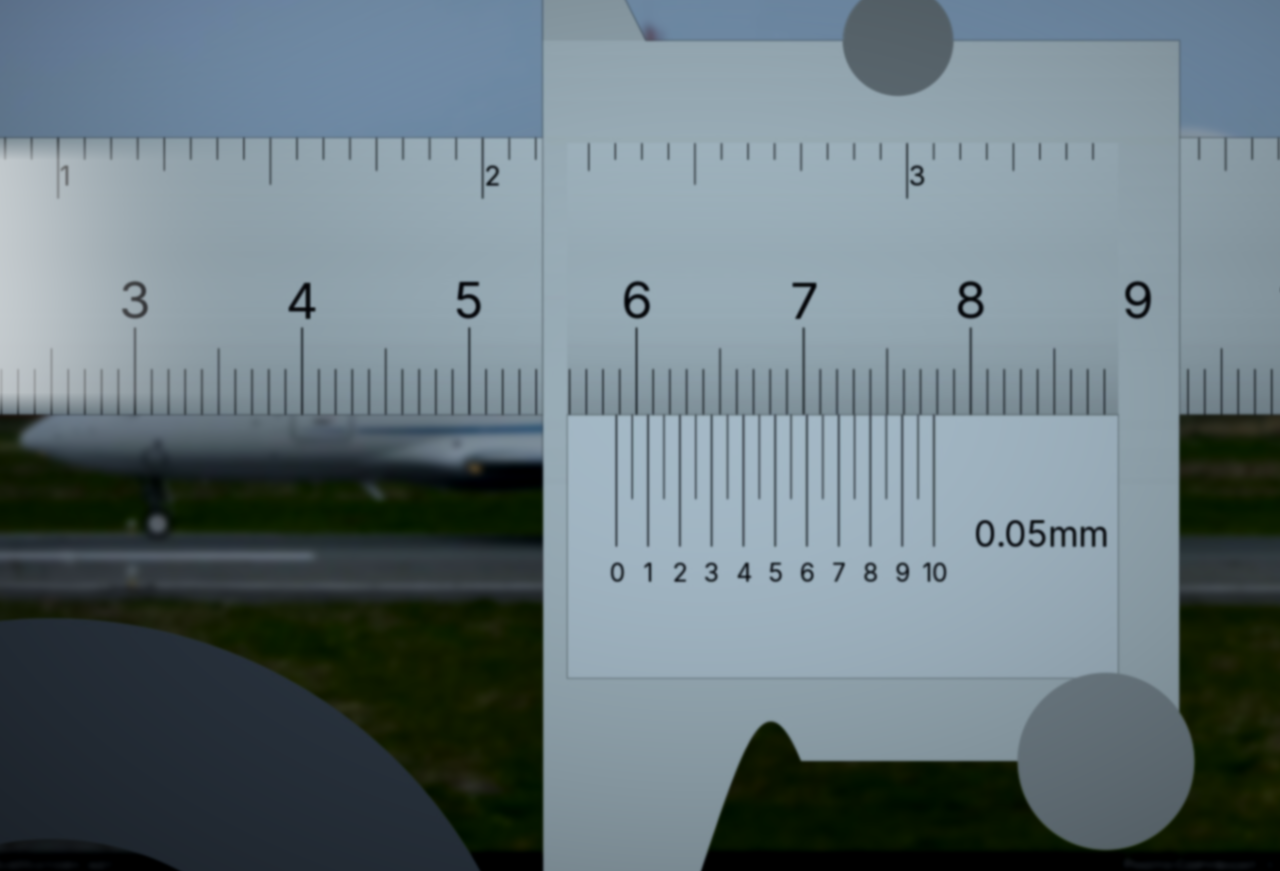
58.8 mm
